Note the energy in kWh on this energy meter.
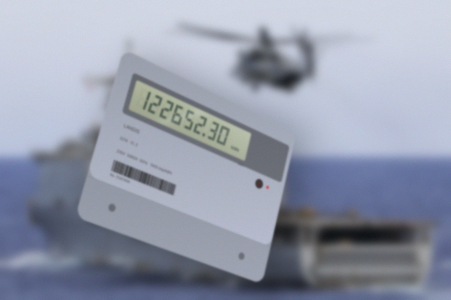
122652.30 kWh
